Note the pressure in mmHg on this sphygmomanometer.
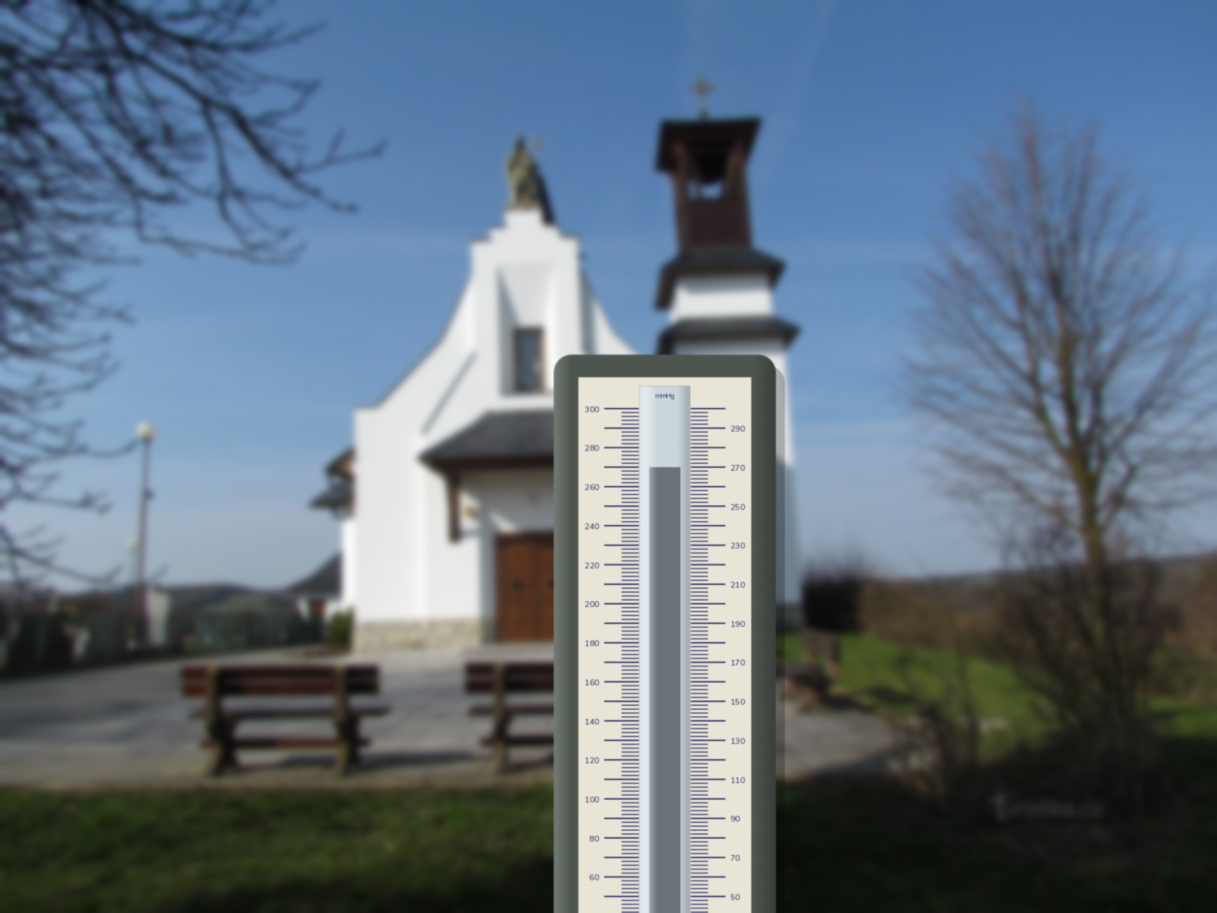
270 mmHg
